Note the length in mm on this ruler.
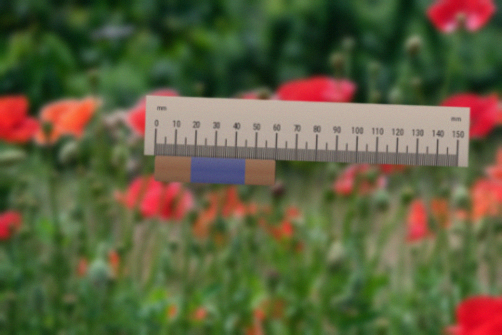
60 mm
